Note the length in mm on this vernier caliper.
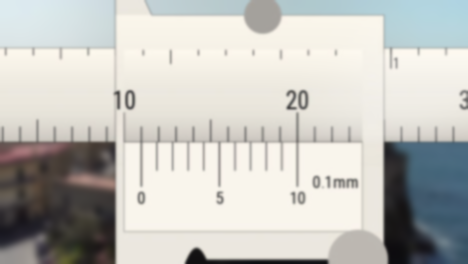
11.0 mm
